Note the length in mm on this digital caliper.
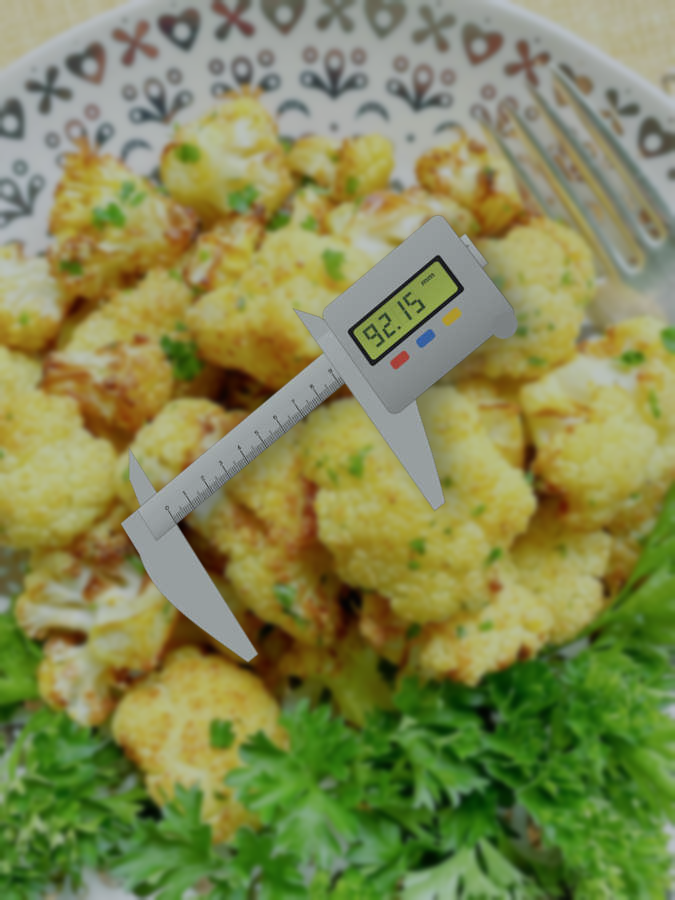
92.15 mm
